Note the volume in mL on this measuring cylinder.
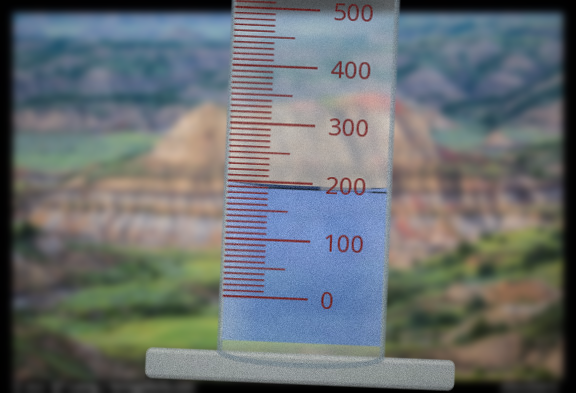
190 mL
